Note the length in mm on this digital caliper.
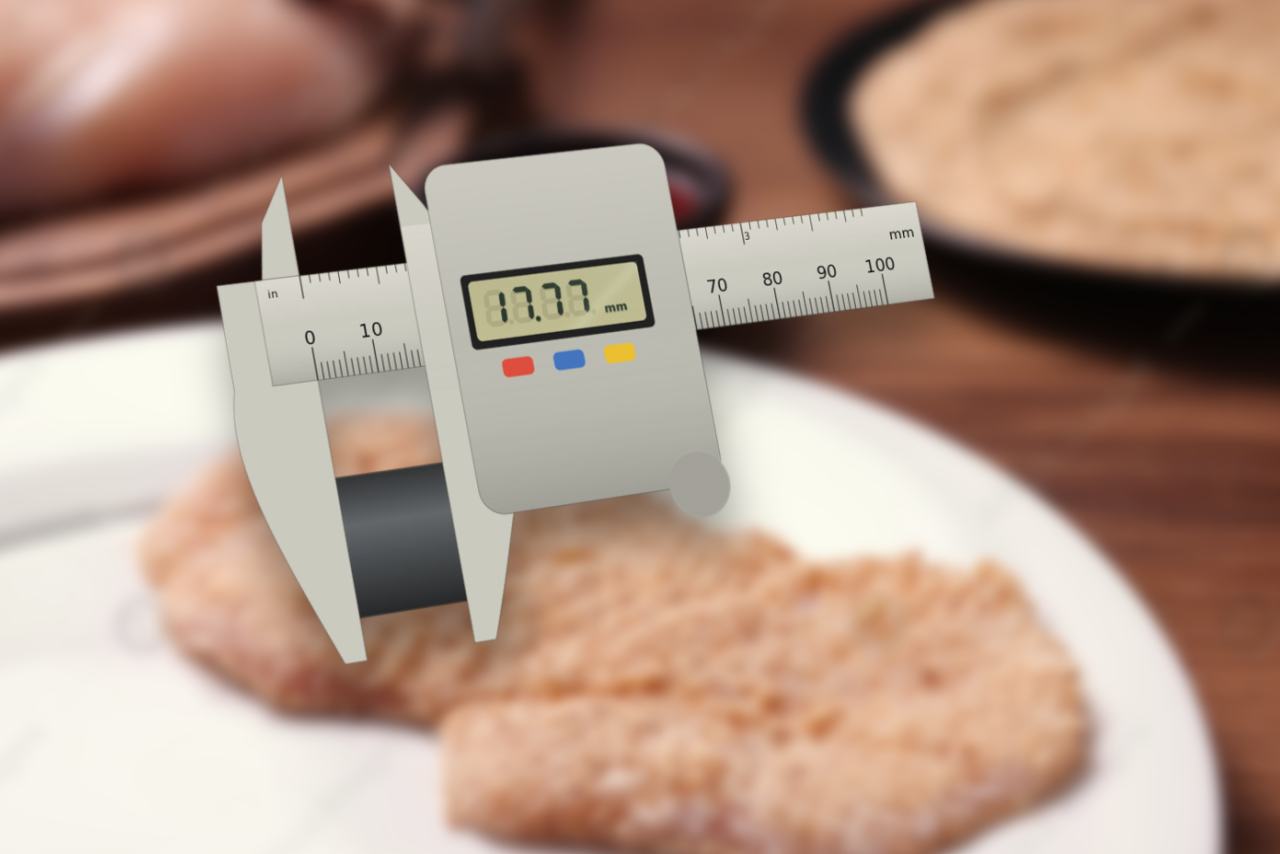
17.77 mm
